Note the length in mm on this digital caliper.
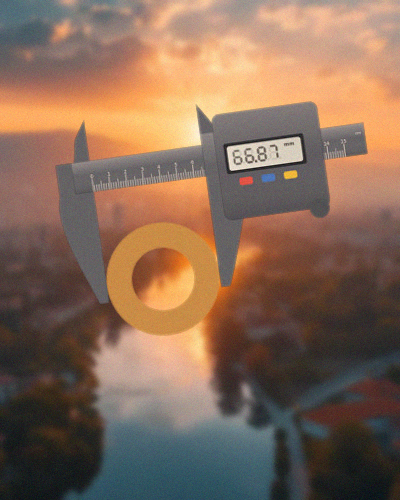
66.87 mm
